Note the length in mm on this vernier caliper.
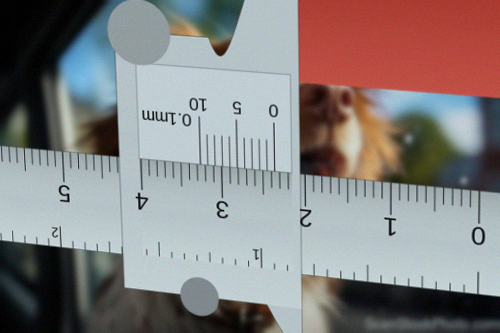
23.6 mm
